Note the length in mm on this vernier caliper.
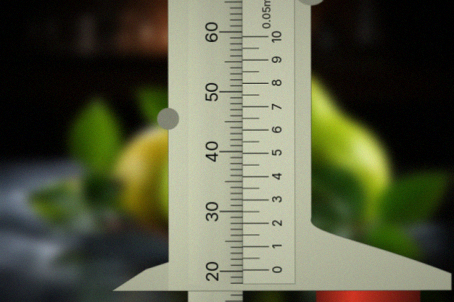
20.2 mm
